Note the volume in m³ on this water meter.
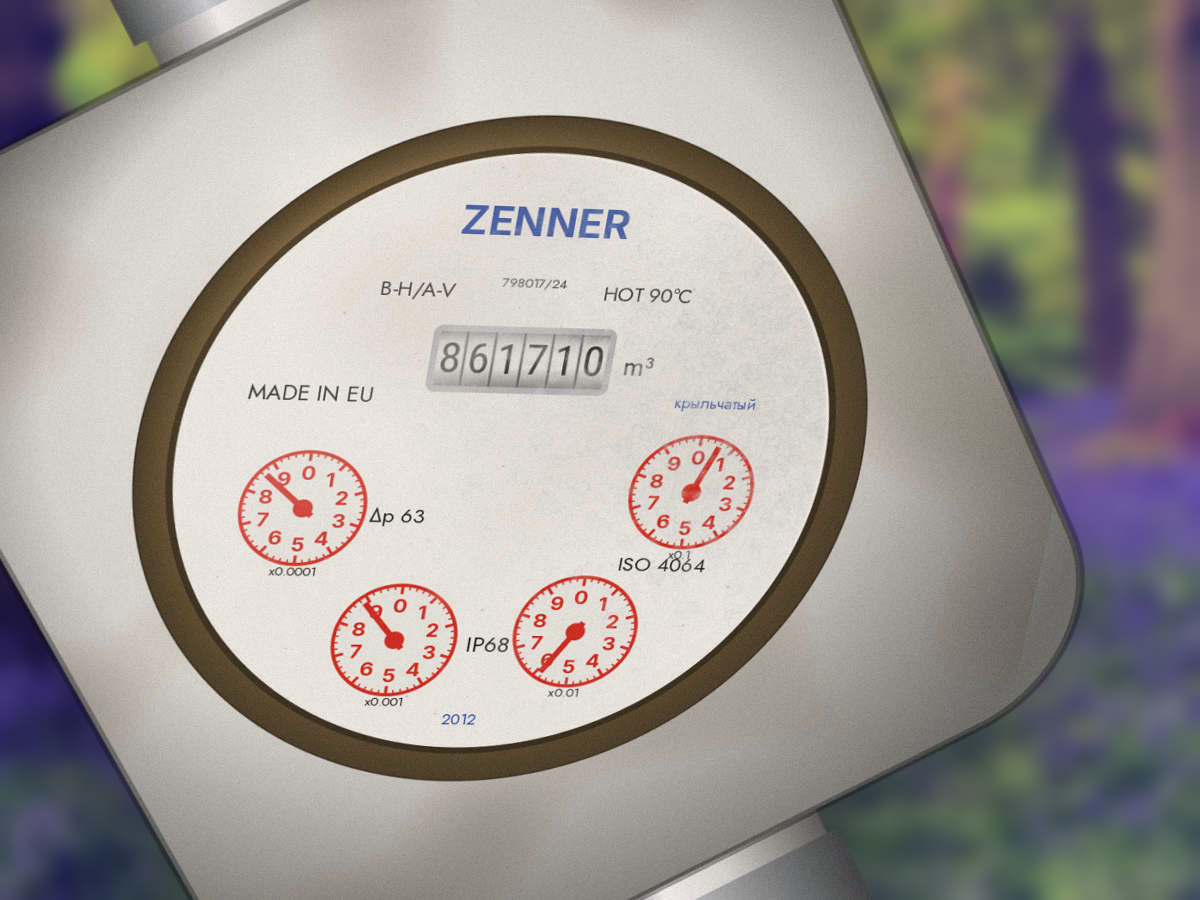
861710.0588 m³
